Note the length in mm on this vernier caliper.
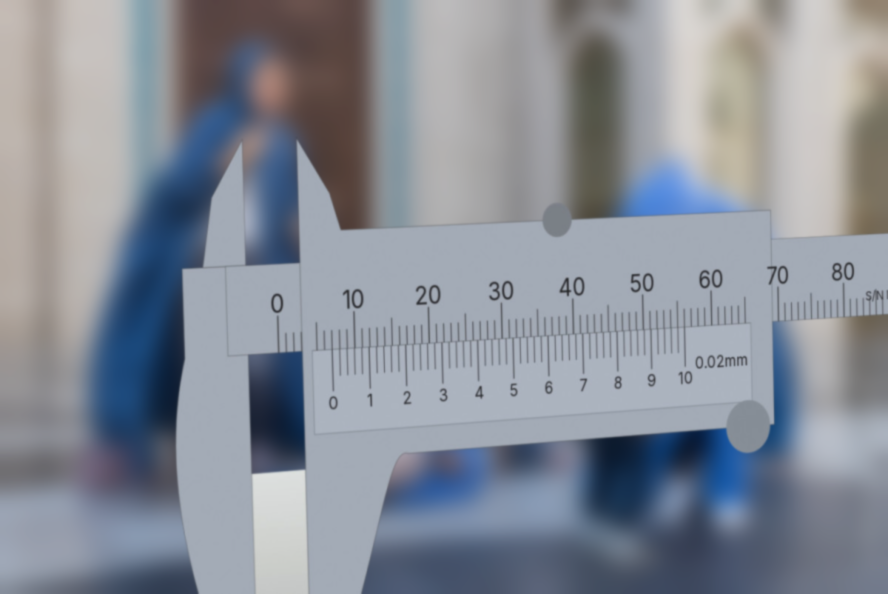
7.0 mm
